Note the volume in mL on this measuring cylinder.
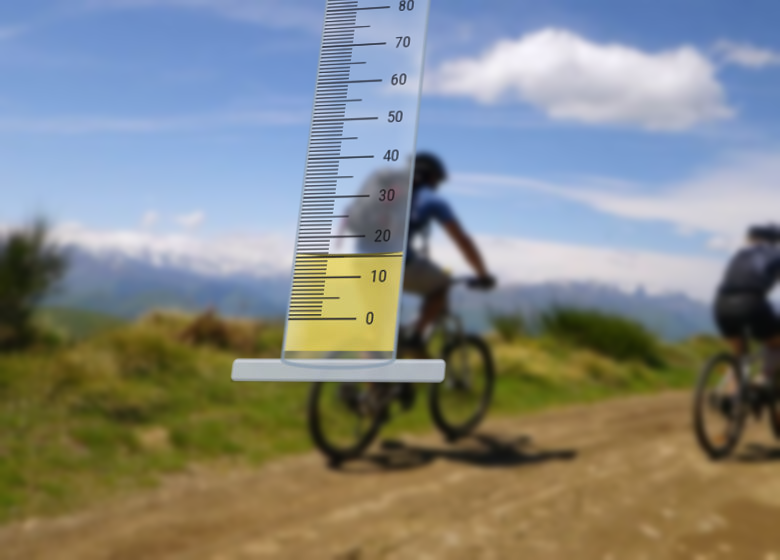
15 mL
